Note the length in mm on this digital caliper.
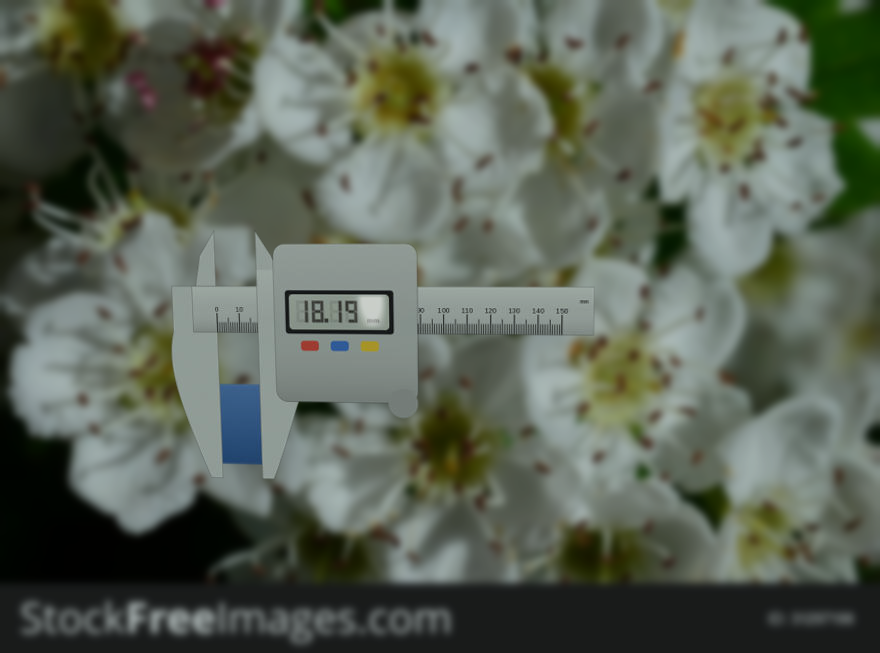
18.19 mm
